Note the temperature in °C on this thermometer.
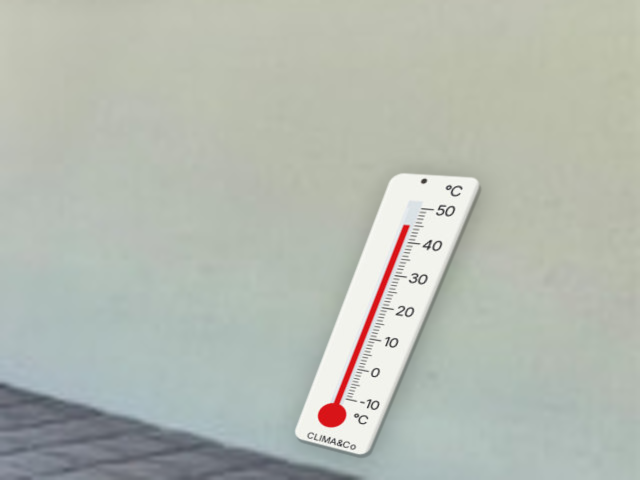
45 °C
